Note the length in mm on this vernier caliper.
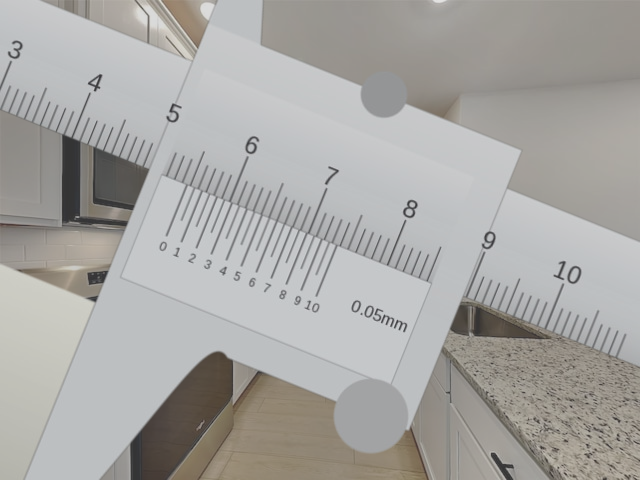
54.6 mm
